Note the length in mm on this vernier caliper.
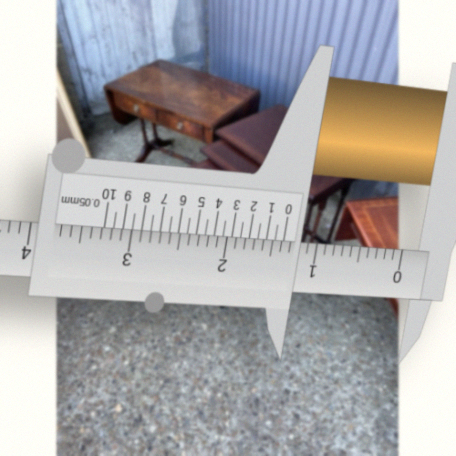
13.8 mm
